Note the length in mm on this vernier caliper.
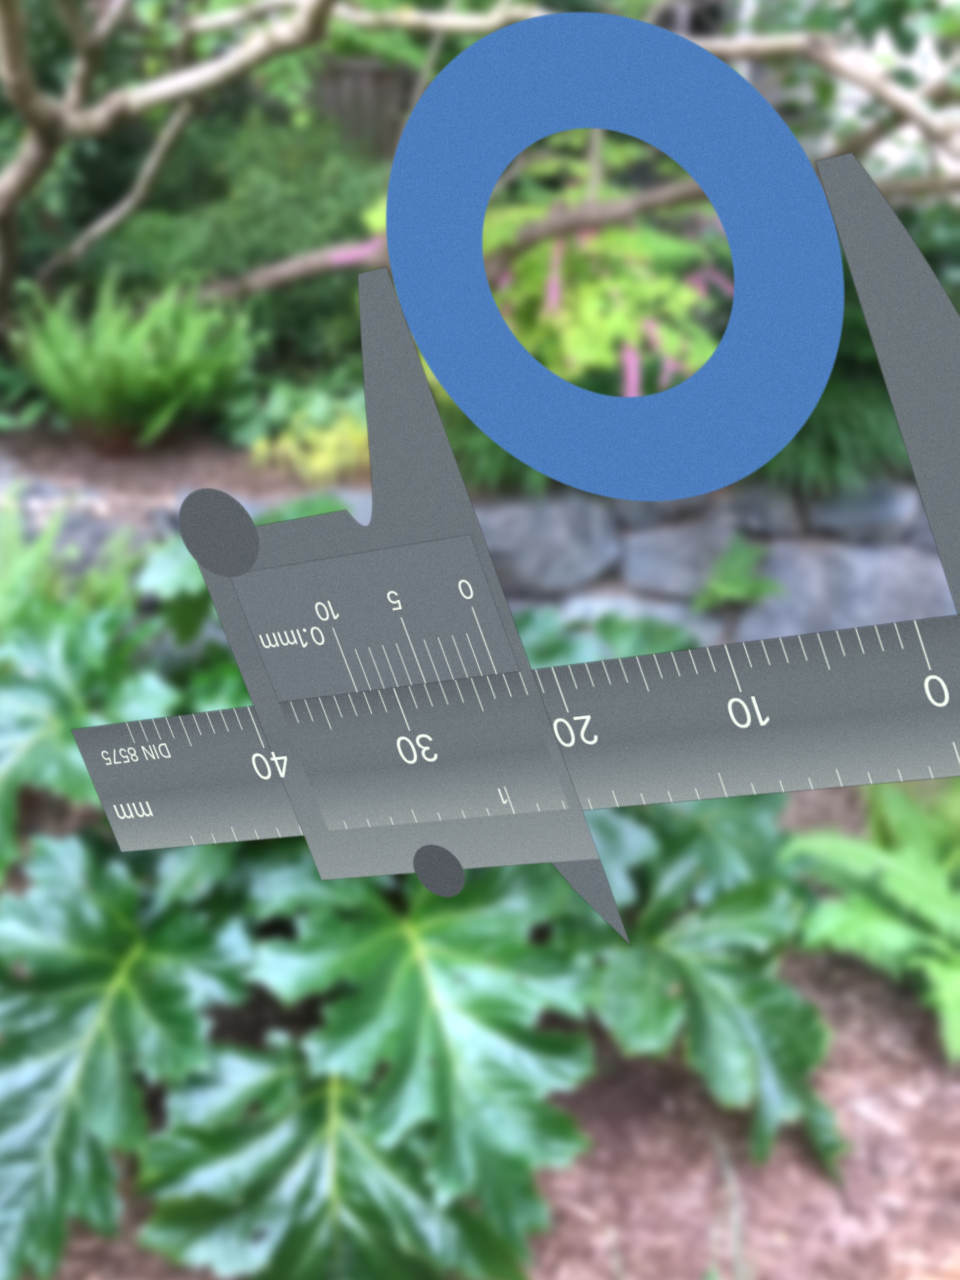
23.4 mm
